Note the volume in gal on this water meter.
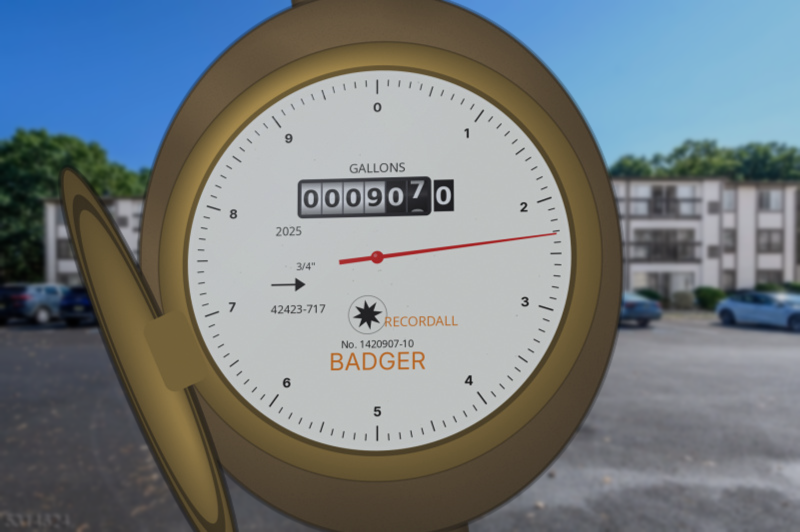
9072.3 gal
